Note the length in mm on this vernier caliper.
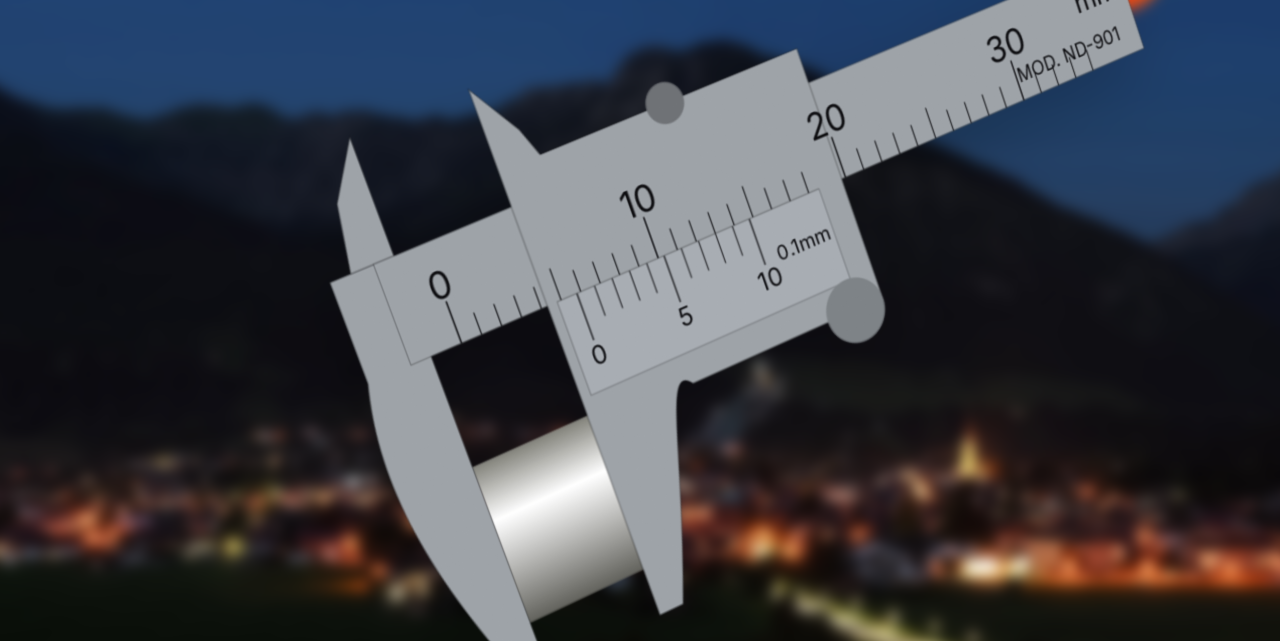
5.8 mm
